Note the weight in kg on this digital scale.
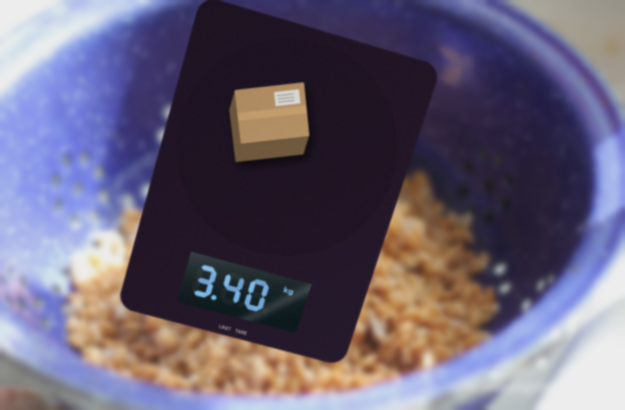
3.40 kg
